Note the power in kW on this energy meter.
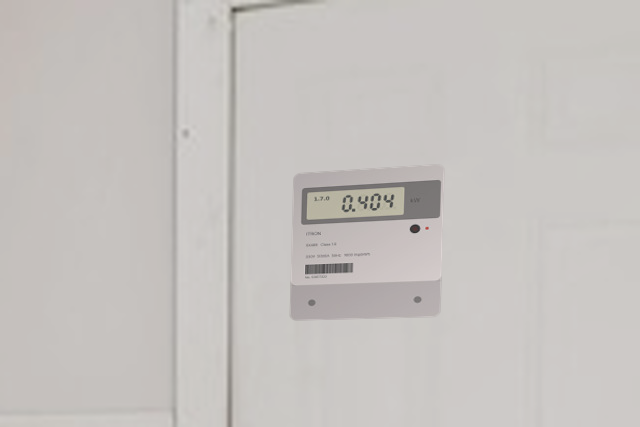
0.404 kW
